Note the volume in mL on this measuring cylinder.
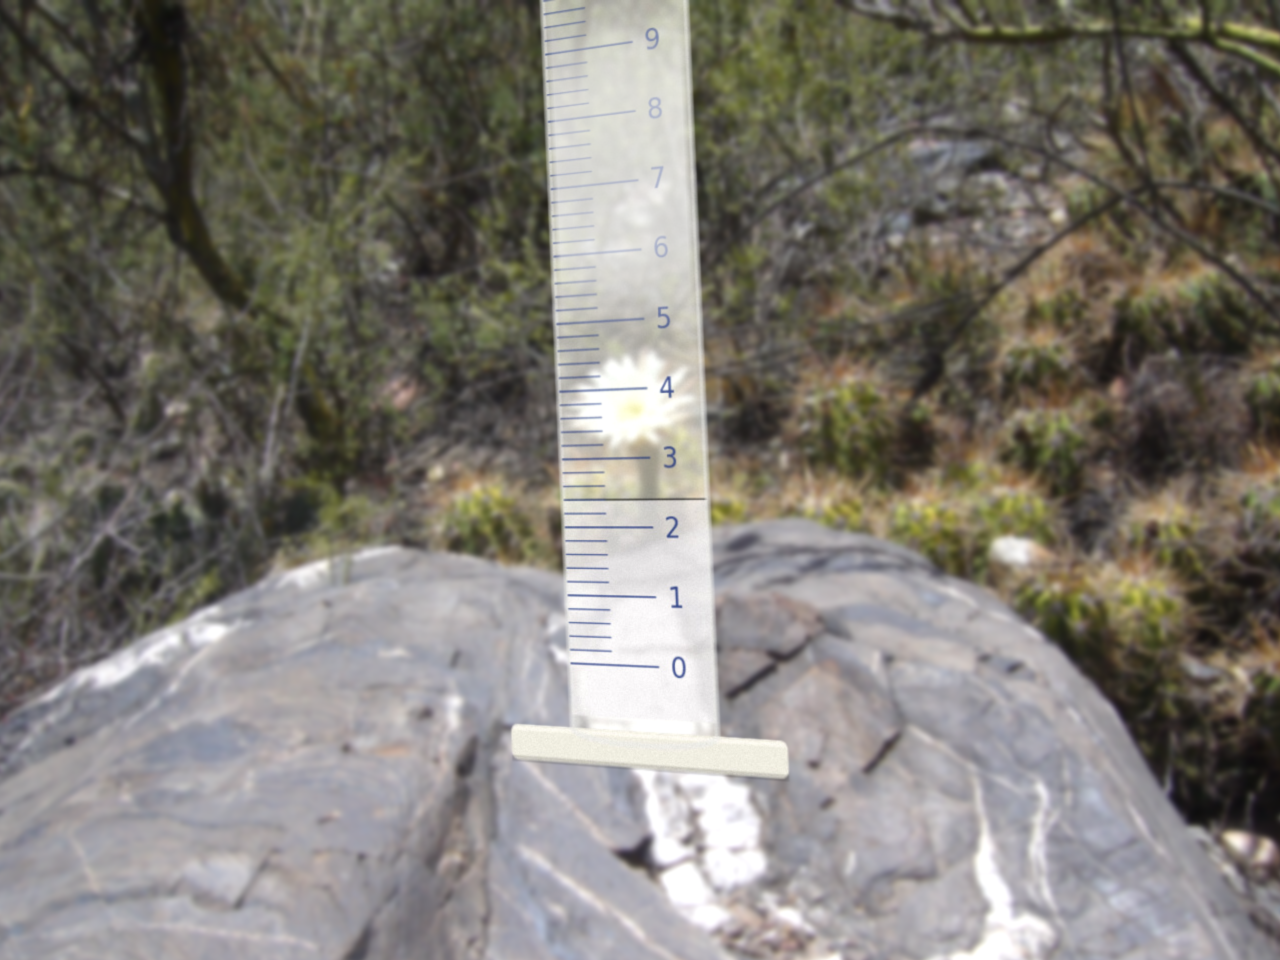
2.4 mL
